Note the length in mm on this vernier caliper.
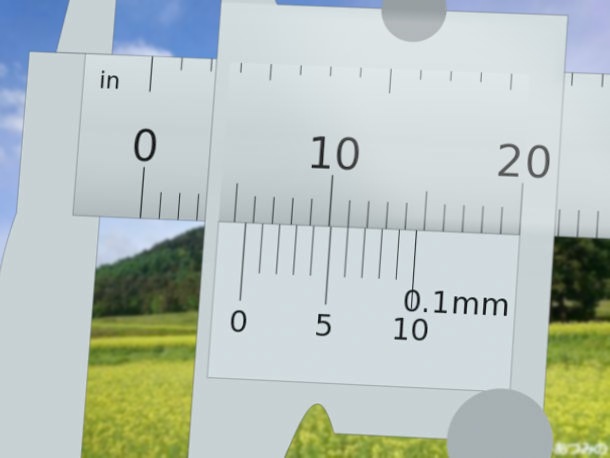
5.6 mm
